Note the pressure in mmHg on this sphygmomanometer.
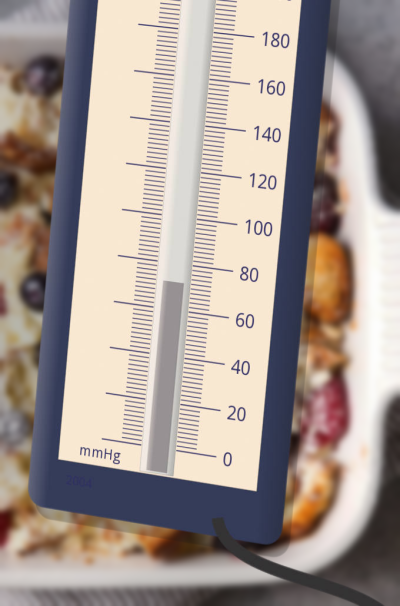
72 mmHg
